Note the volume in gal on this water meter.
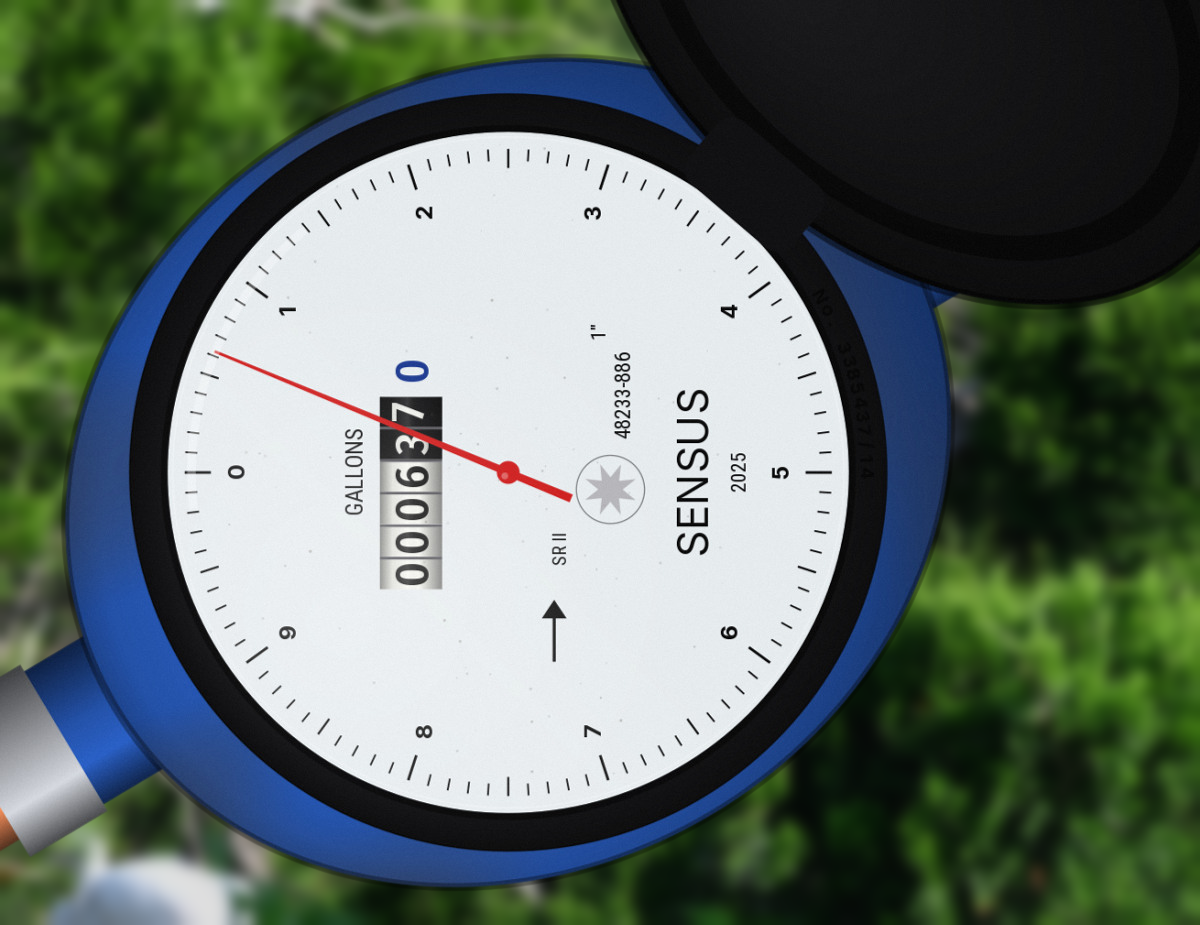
6370.6 gal
